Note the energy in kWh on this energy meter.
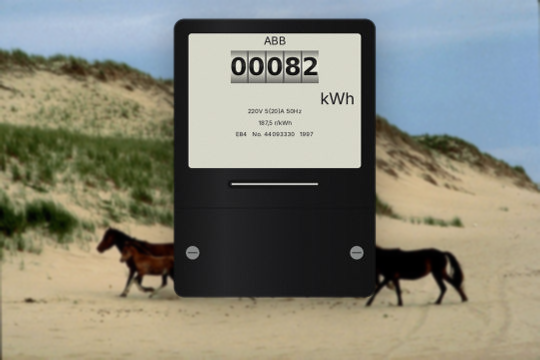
82 kWh
